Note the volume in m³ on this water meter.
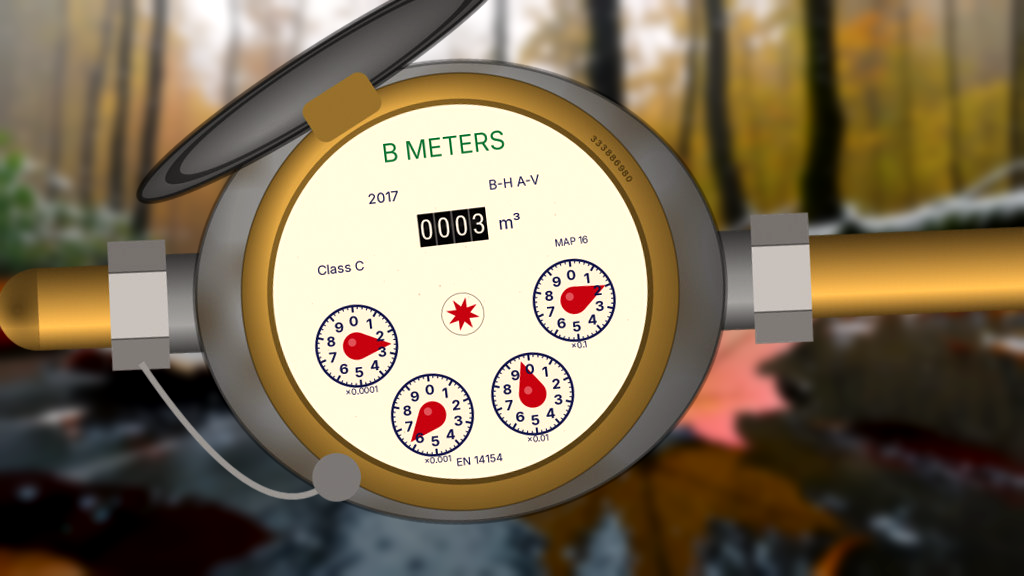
3.1962 m³
